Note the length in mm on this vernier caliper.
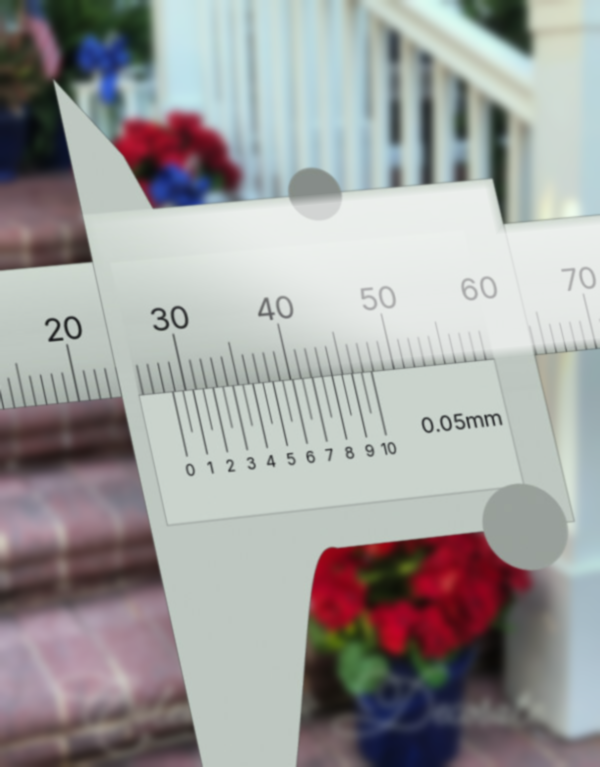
28.8 mm
